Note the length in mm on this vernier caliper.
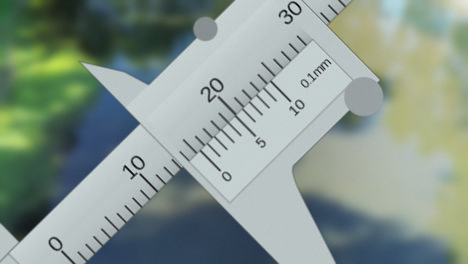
15.4 mm
